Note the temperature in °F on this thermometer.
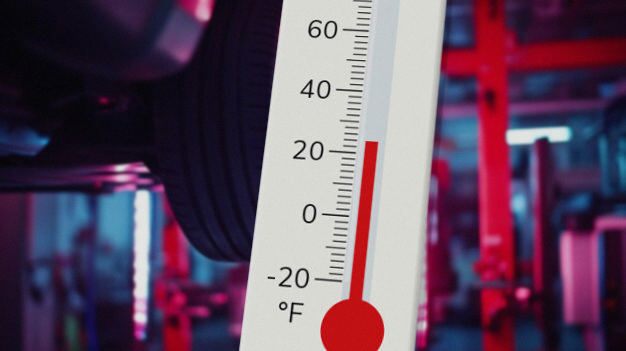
24 °F
